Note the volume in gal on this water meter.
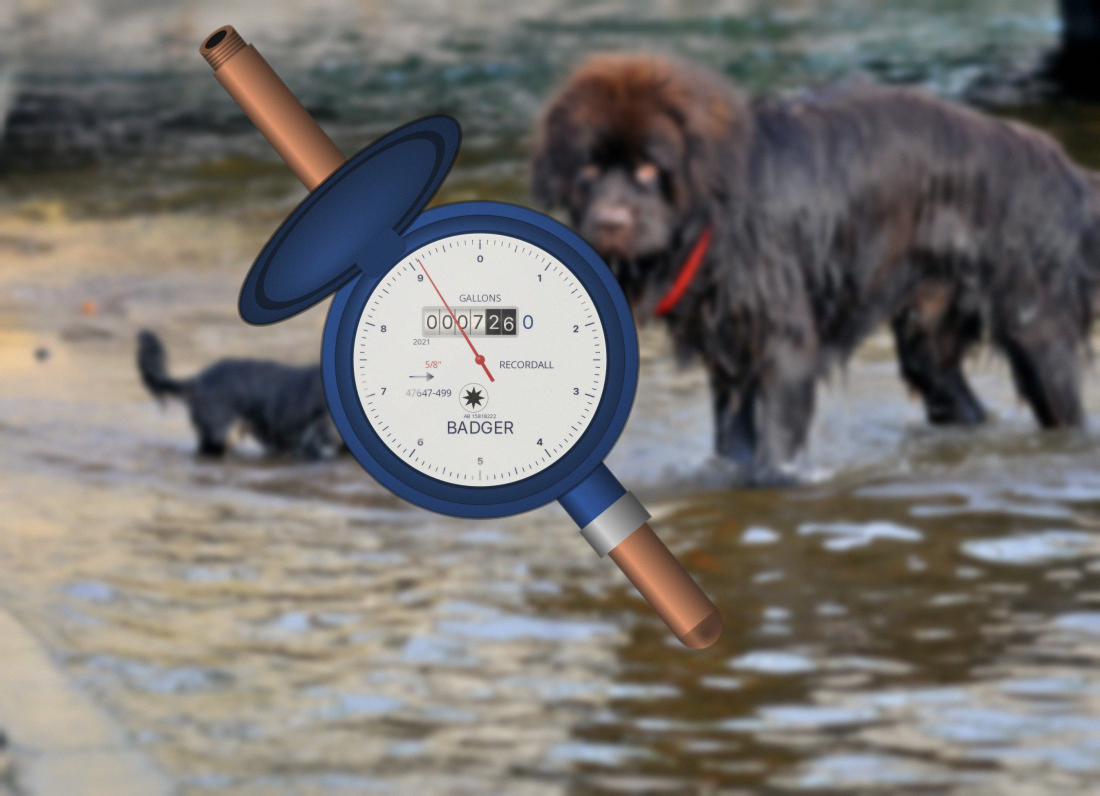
7259.1 gal
